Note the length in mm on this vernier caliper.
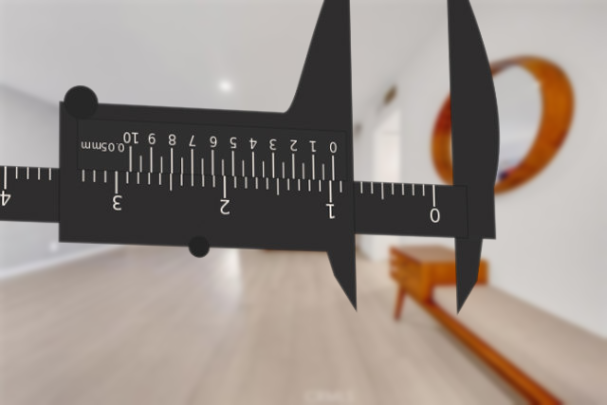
9.7 mm
